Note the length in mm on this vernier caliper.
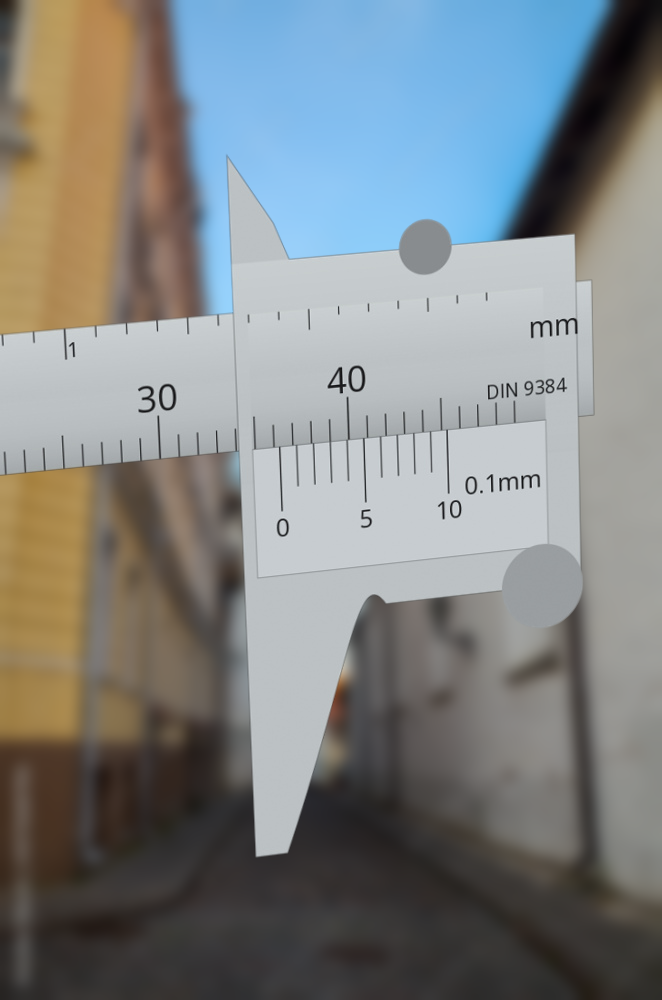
36.3 mm
